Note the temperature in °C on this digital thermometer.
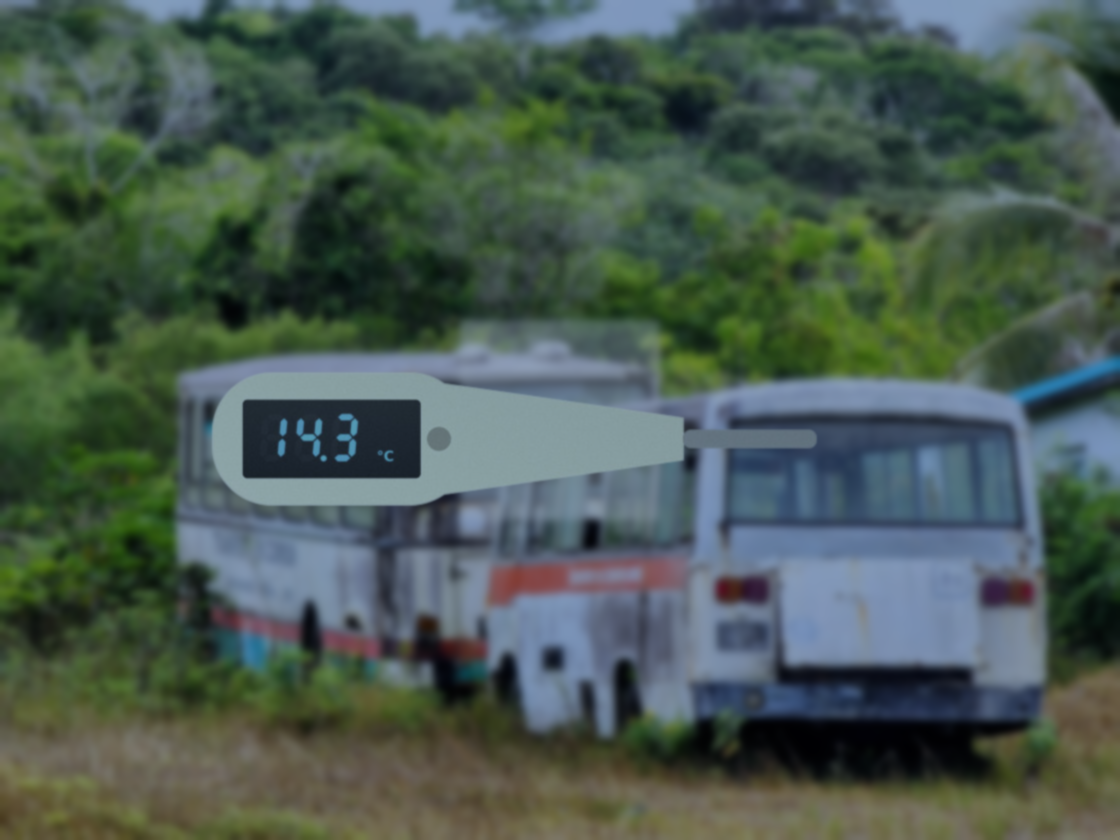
14.3 °C
